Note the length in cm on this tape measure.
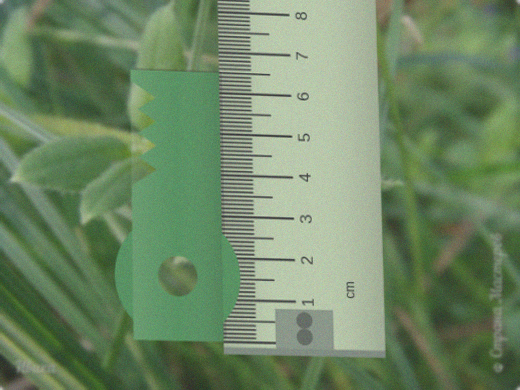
6.5 cm
